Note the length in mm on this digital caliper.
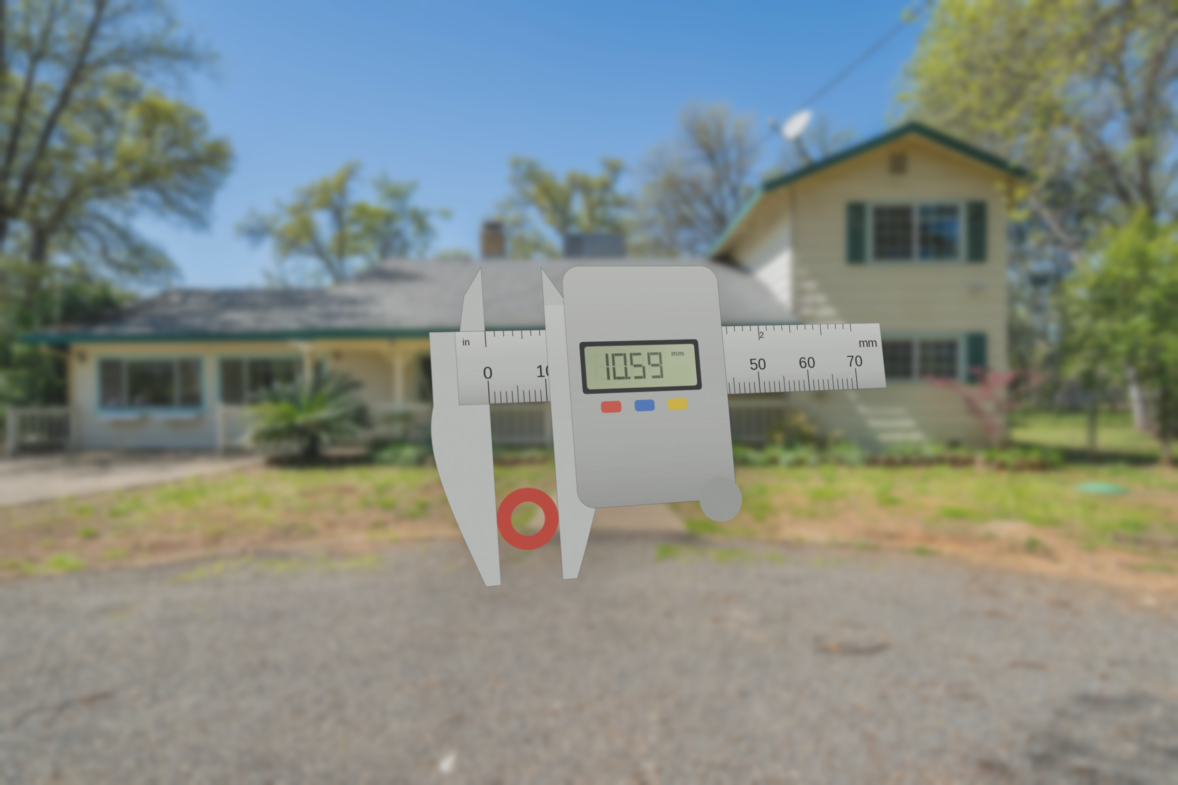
10.59 mm
